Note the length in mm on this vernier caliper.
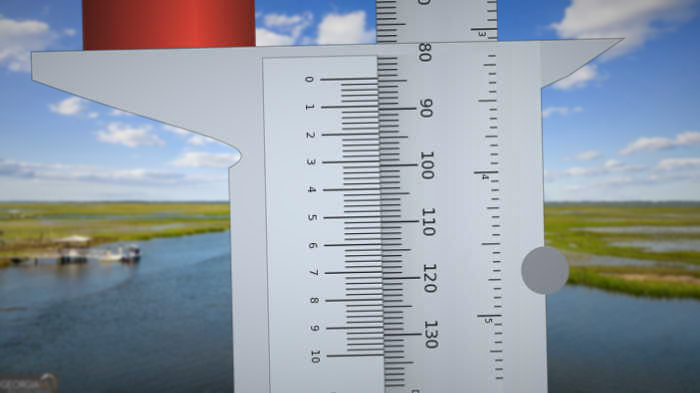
84.5 mm
